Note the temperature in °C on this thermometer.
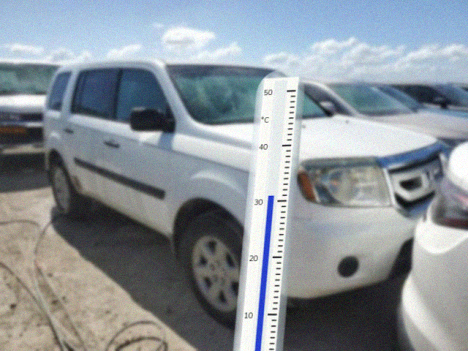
31 °C
